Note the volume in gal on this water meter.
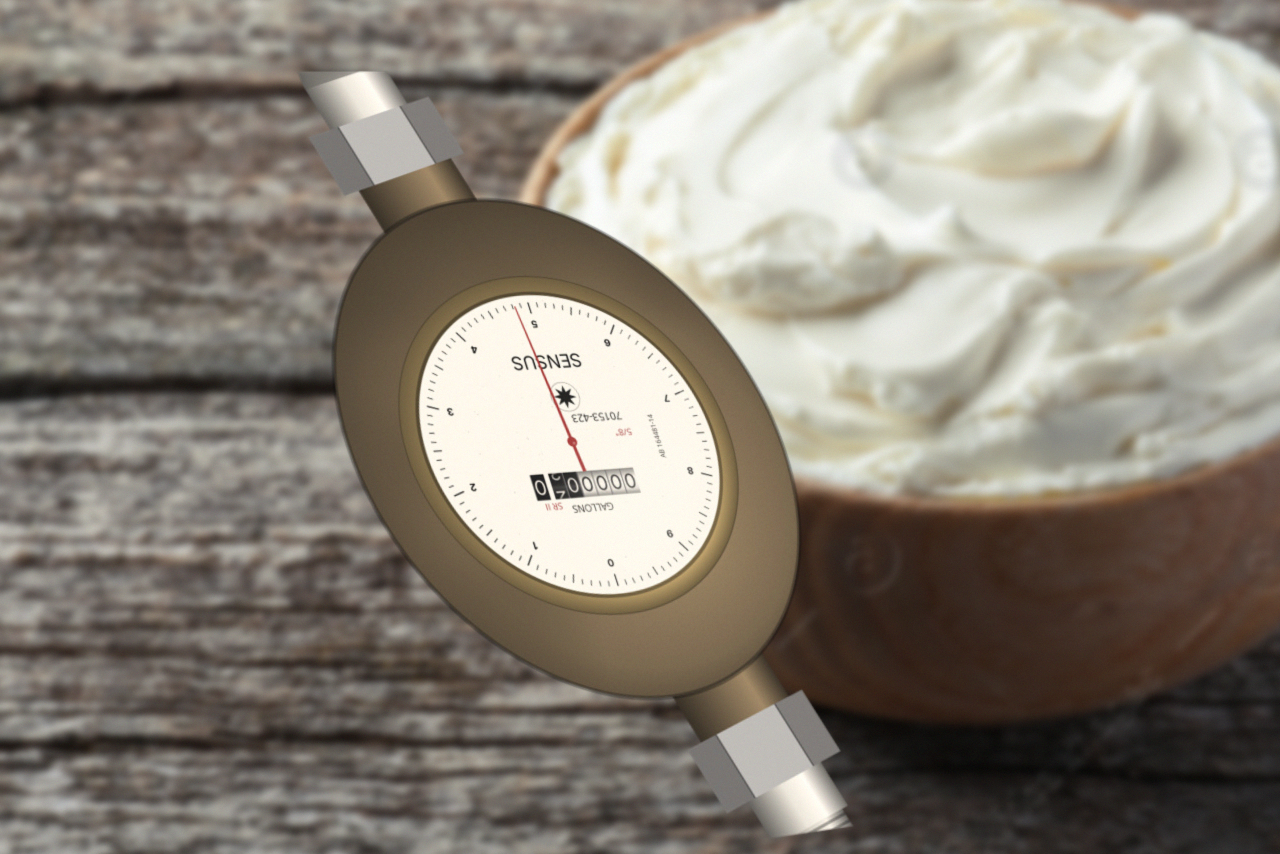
24.8 gal
